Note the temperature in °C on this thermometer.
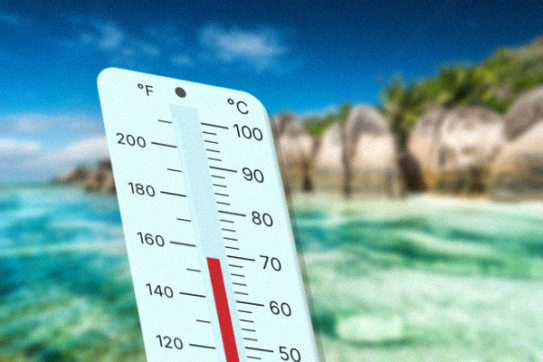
69 °C
